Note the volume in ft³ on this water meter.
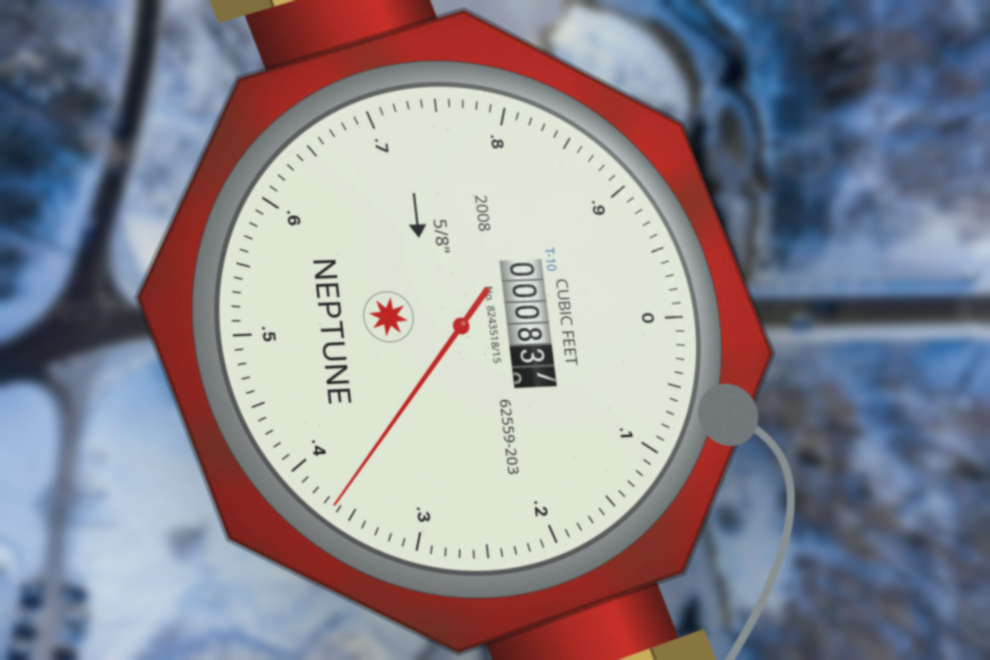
837.36 ft³
